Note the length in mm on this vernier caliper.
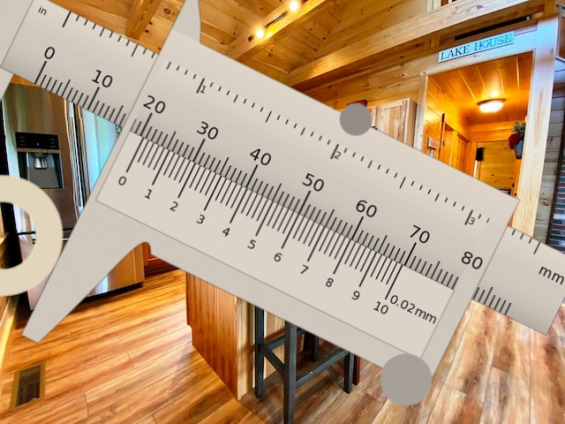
20.6 mm
